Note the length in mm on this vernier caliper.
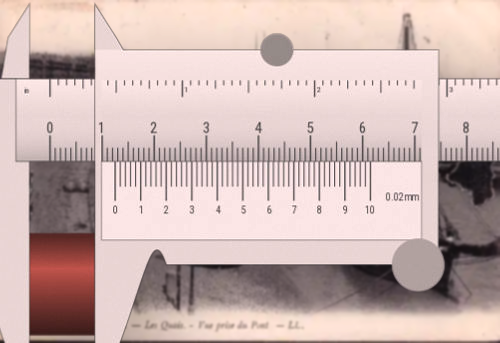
12.5 mm
